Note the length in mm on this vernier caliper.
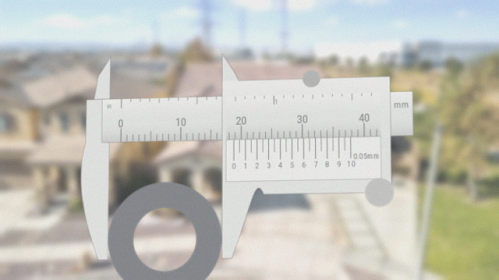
18.8 mm
